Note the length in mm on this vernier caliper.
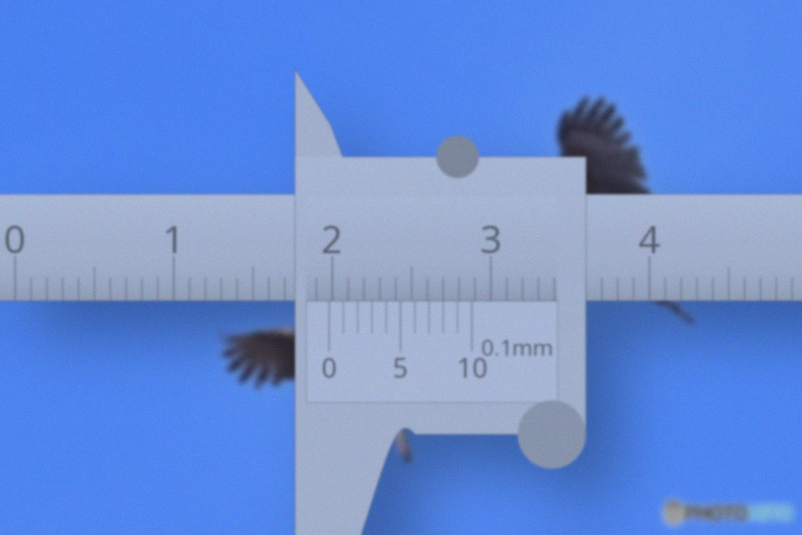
19.8 mm
